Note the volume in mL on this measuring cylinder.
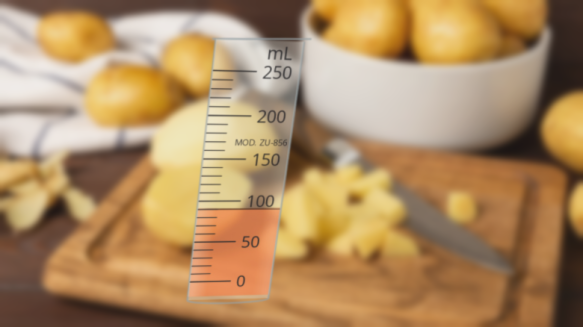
90 mL
